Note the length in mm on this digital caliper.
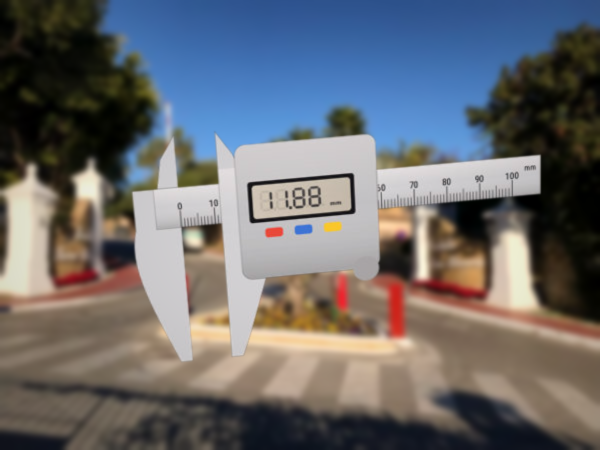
11.88 mm
